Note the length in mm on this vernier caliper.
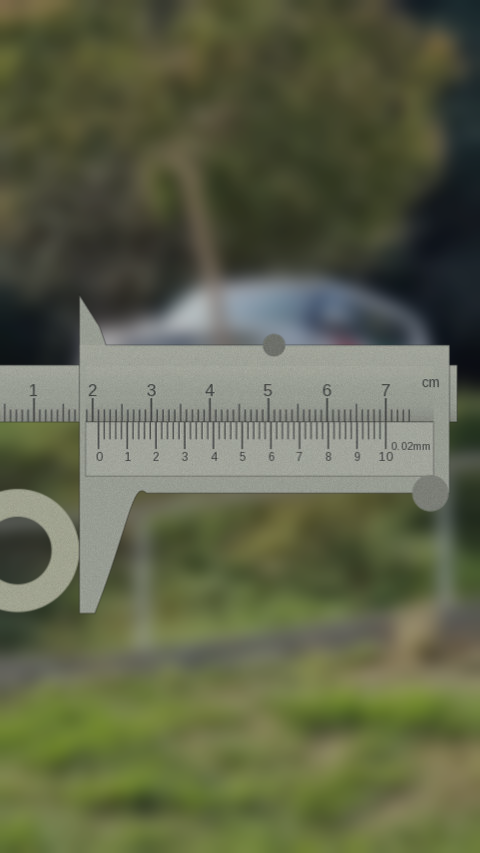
21.0 mm
